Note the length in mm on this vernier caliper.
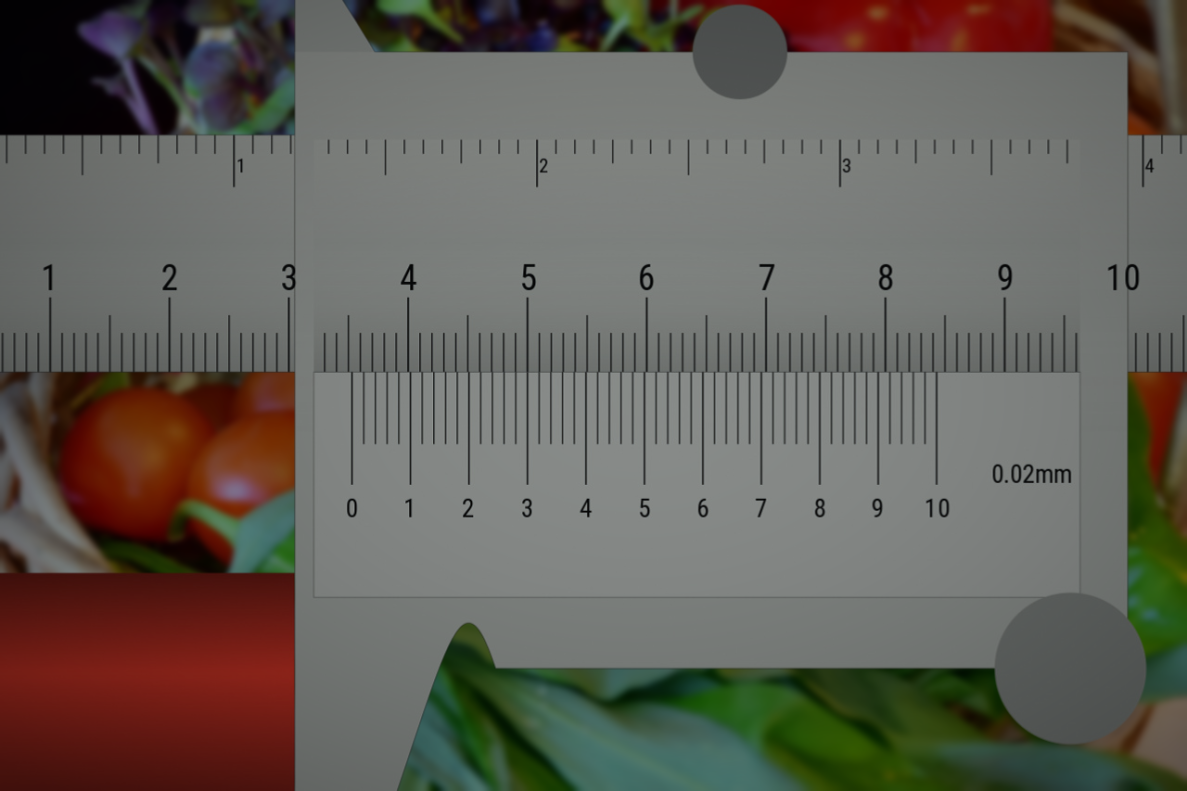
35.3 mm
